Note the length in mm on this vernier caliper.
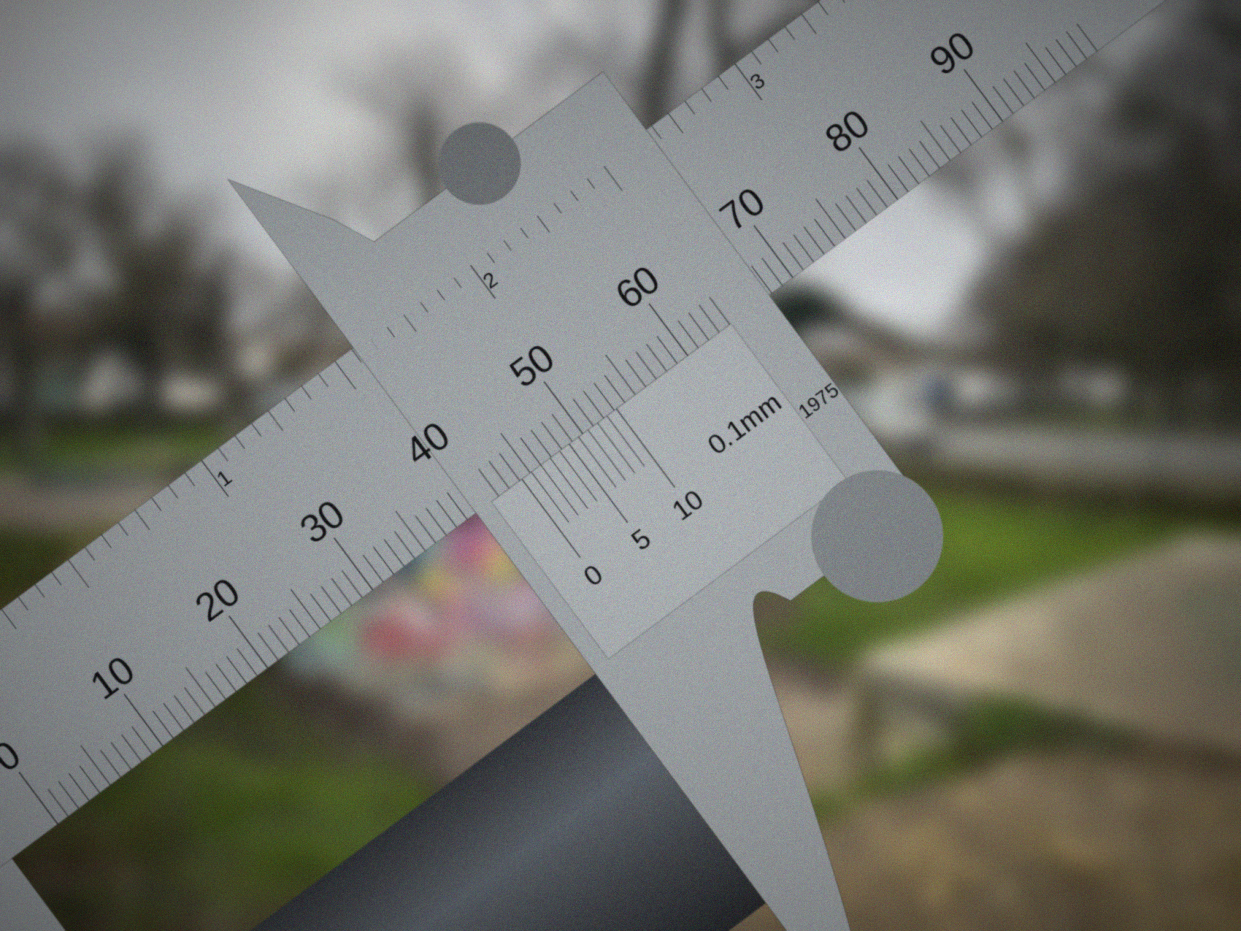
44.2 mm
